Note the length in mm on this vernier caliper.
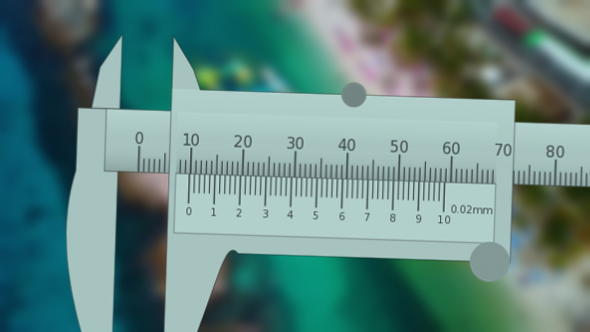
9.8 mm
